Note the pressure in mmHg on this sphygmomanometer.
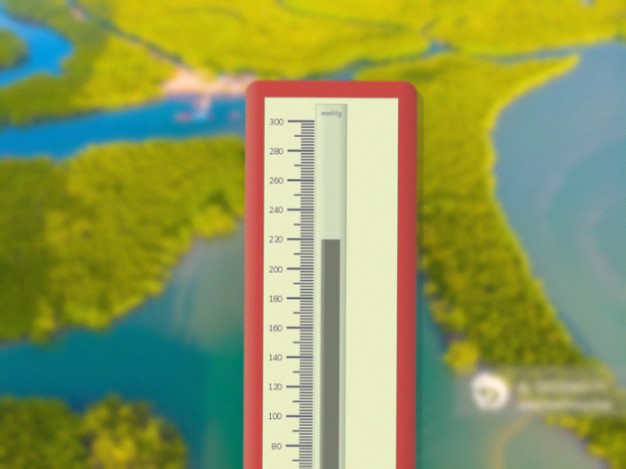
220 mmHg
